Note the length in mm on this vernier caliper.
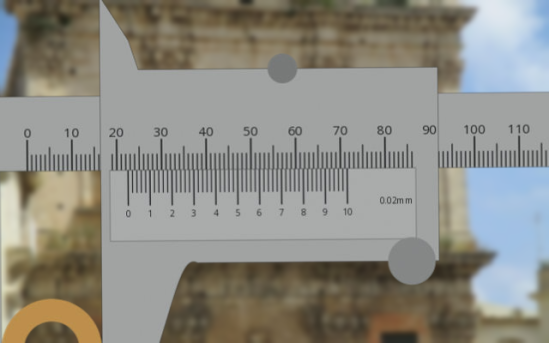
22.5 mm
